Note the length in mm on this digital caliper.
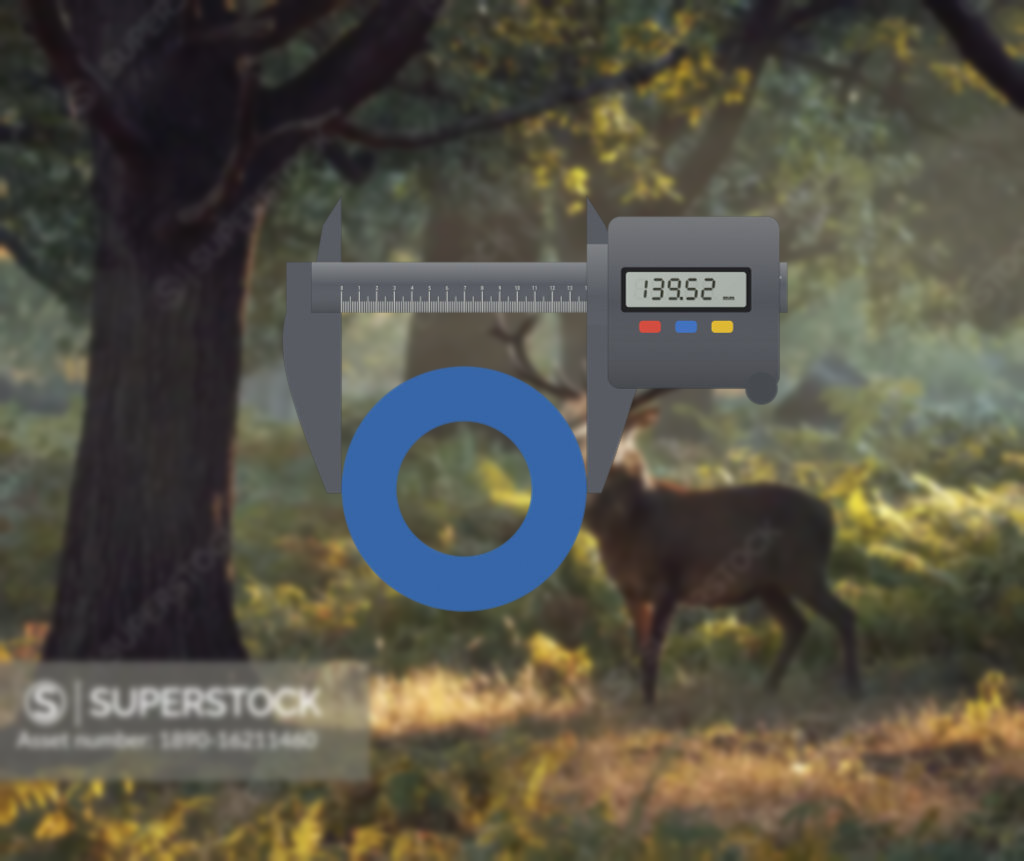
139.52 mm
